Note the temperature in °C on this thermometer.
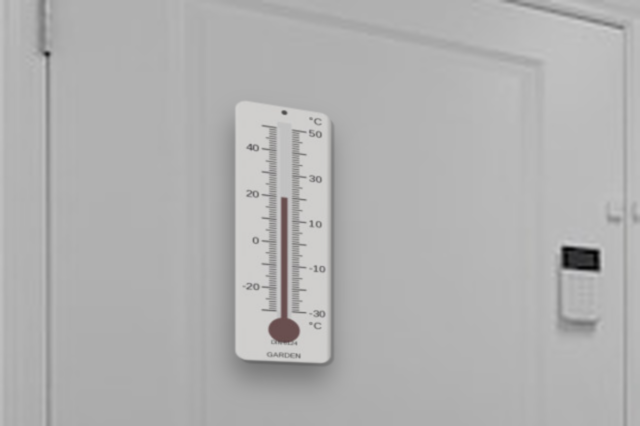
20 °C
